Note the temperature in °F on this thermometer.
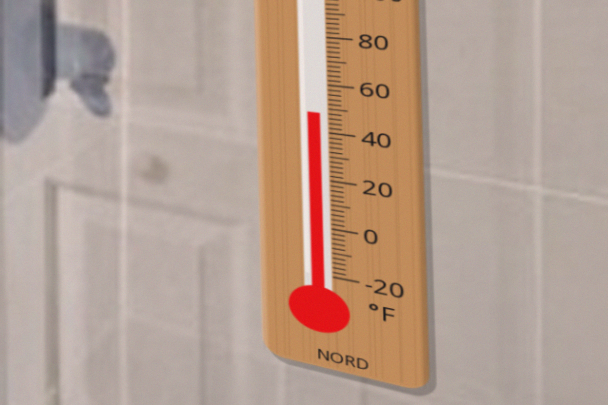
48 °F
